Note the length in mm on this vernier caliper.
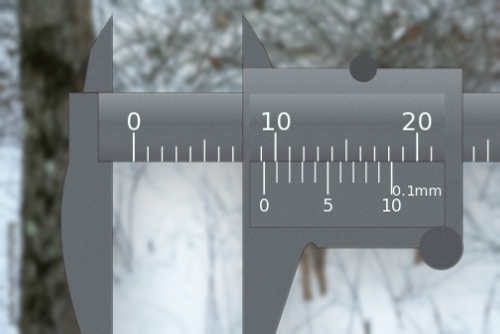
9.2 mm
